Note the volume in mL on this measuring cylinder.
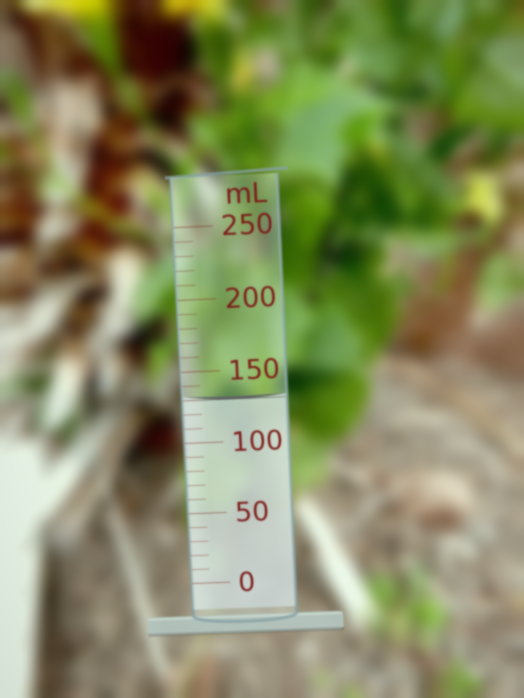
130 mL
